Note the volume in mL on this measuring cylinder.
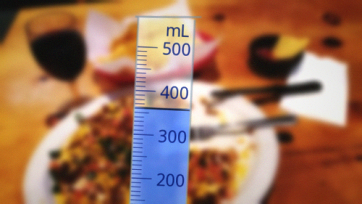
360 mL
